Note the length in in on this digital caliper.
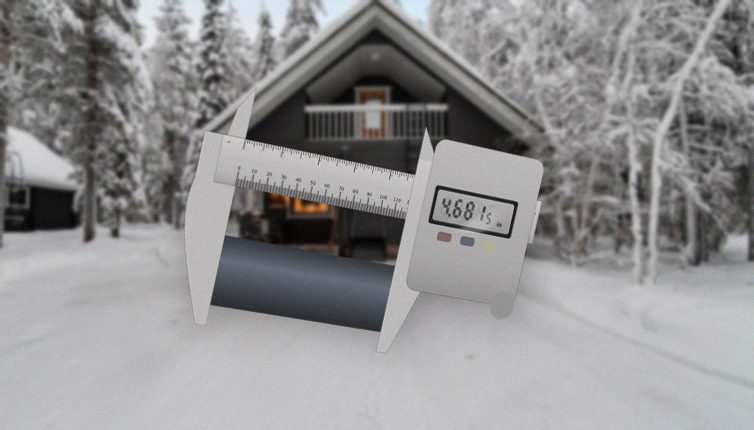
4.6815 in
